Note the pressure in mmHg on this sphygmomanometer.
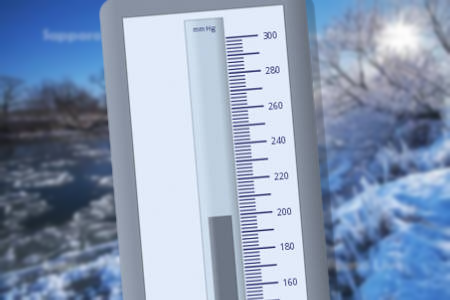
200 mmHg
